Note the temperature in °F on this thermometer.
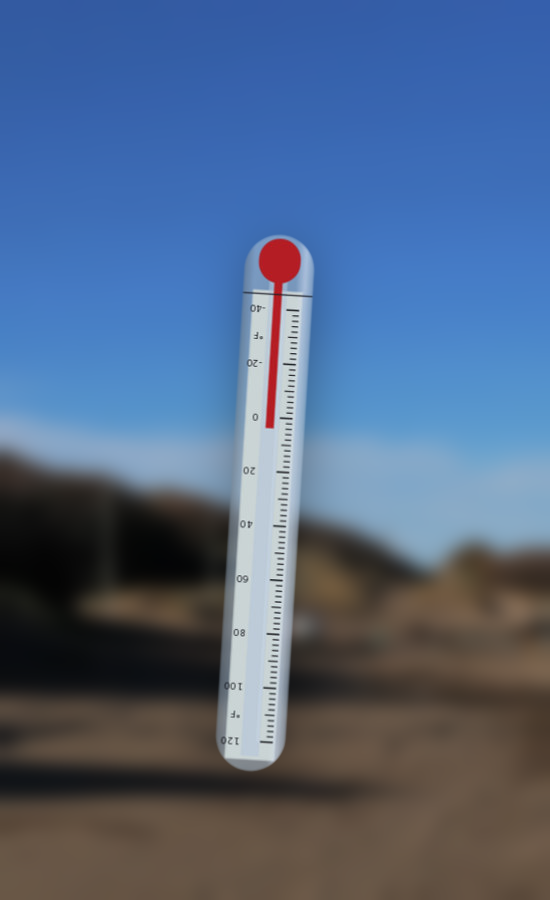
4 °F
